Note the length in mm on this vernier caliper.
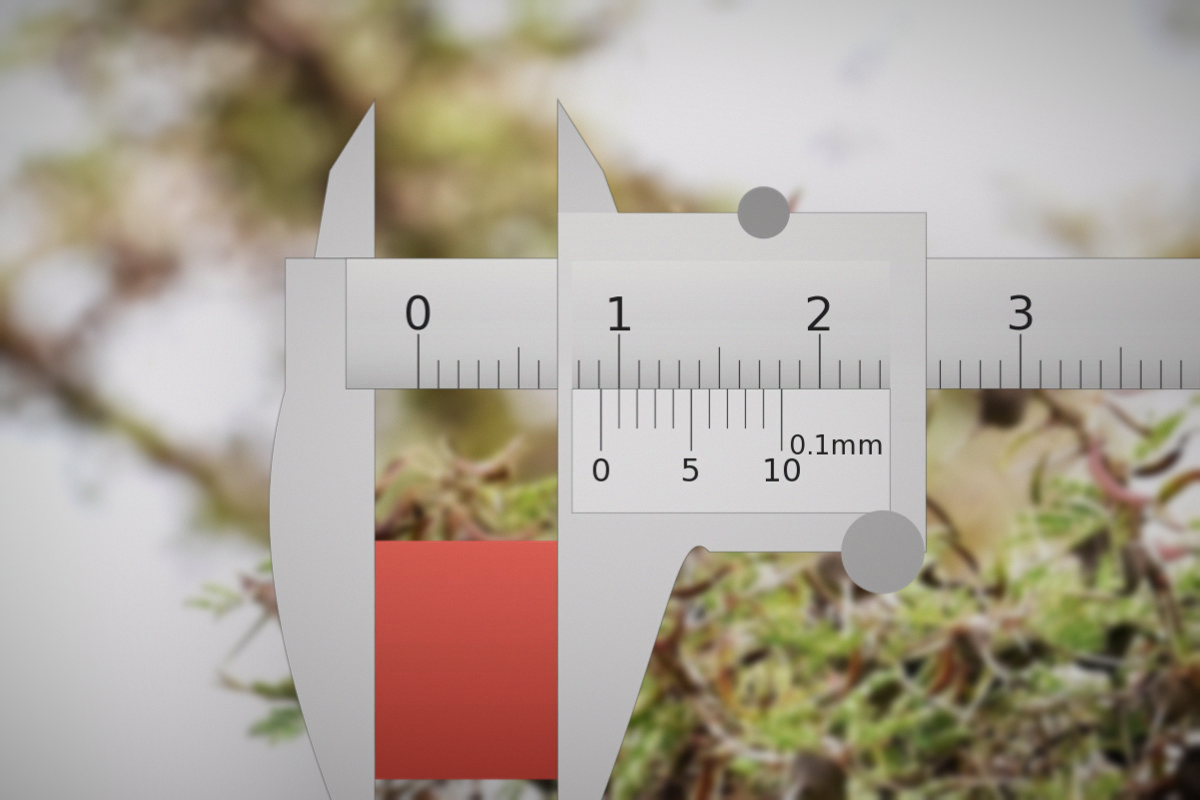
9.1 mm
